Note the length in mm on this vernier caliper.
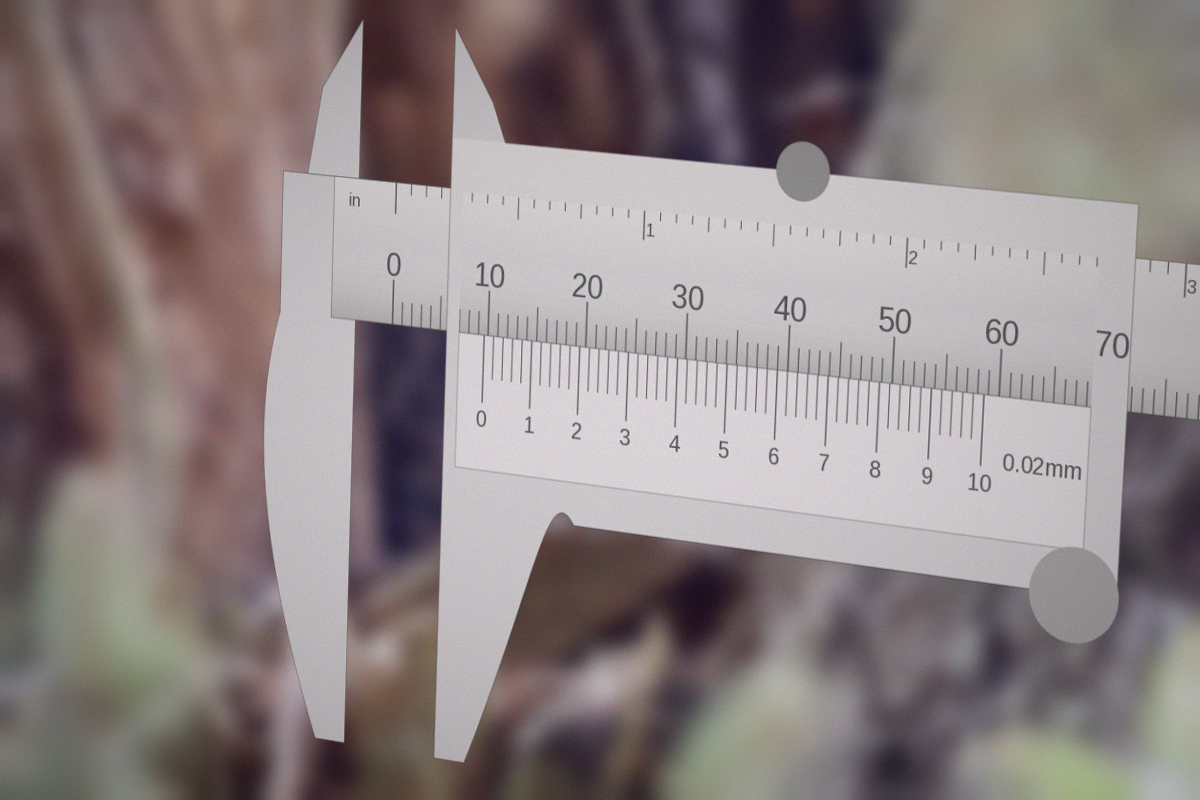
9.6 mm
